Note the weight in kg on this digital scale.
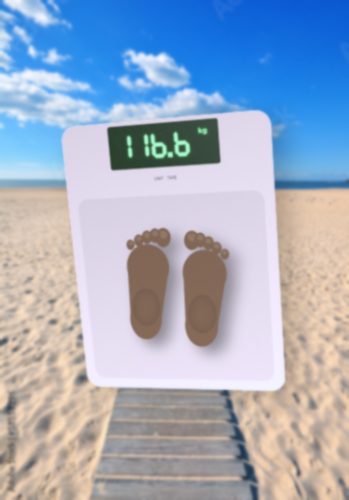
116.6 kg
